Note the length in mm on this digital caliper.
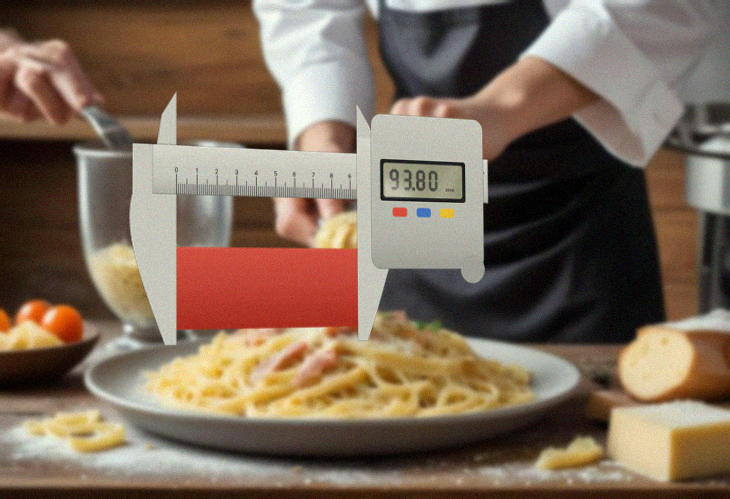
93.80 mm
